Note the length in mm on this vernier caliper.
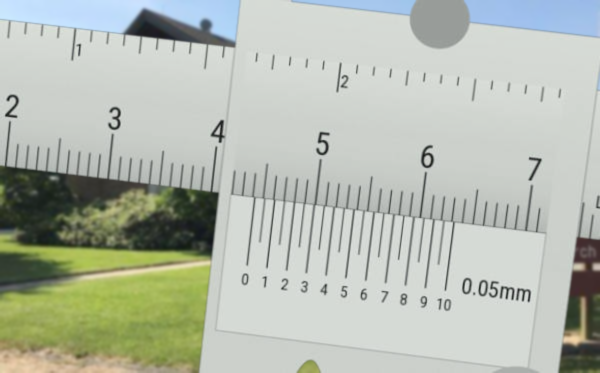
44.2 mm
